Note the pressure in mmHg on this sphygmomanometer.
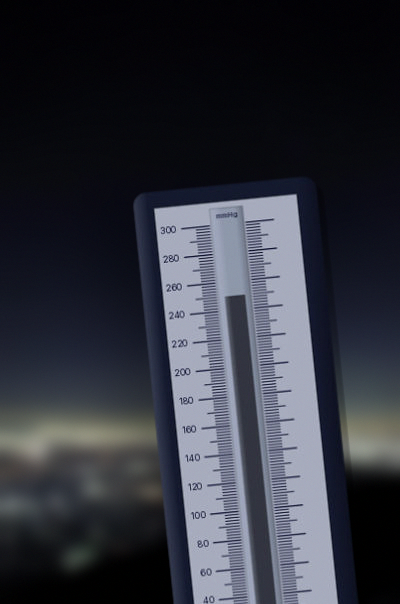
250 mmHg
